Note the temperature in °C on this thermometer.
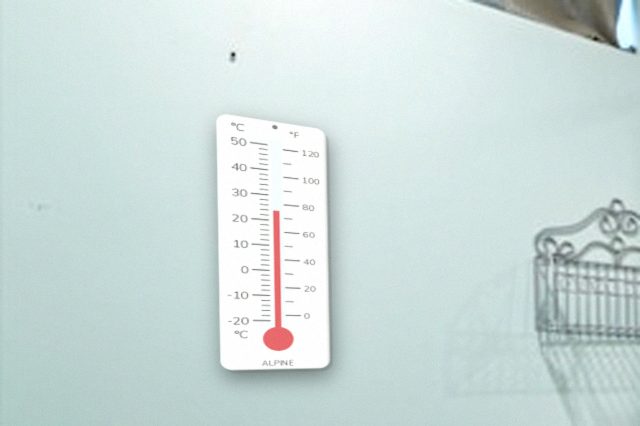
24 °C
